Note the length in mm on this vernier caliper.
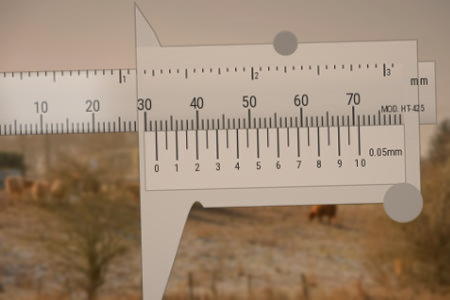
32.0 mm
